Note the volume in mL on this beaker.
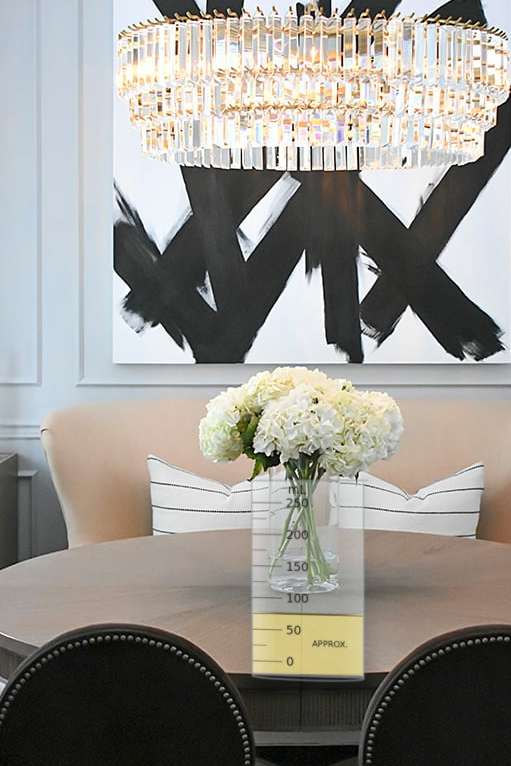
75 mL
